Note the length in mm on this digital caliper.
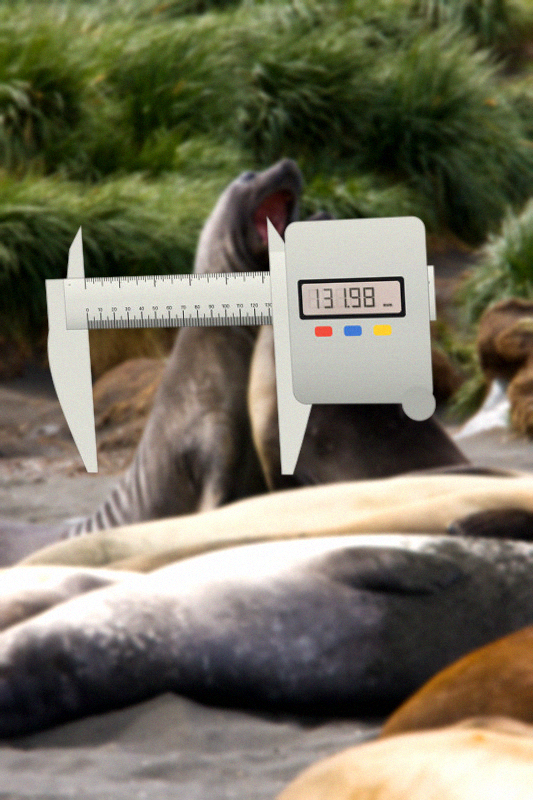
131.98 mm
